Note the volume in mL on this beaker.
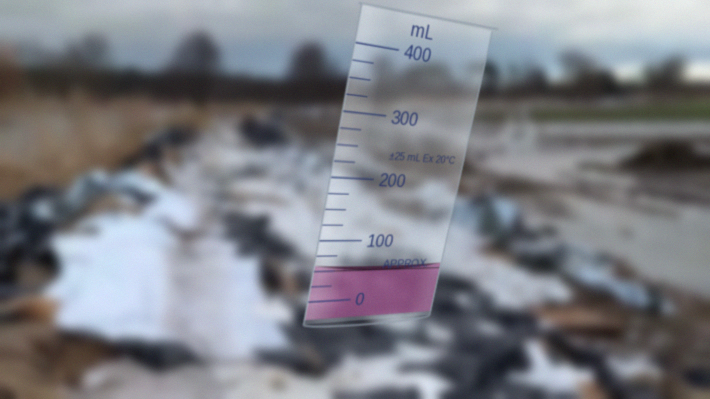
50 mL
